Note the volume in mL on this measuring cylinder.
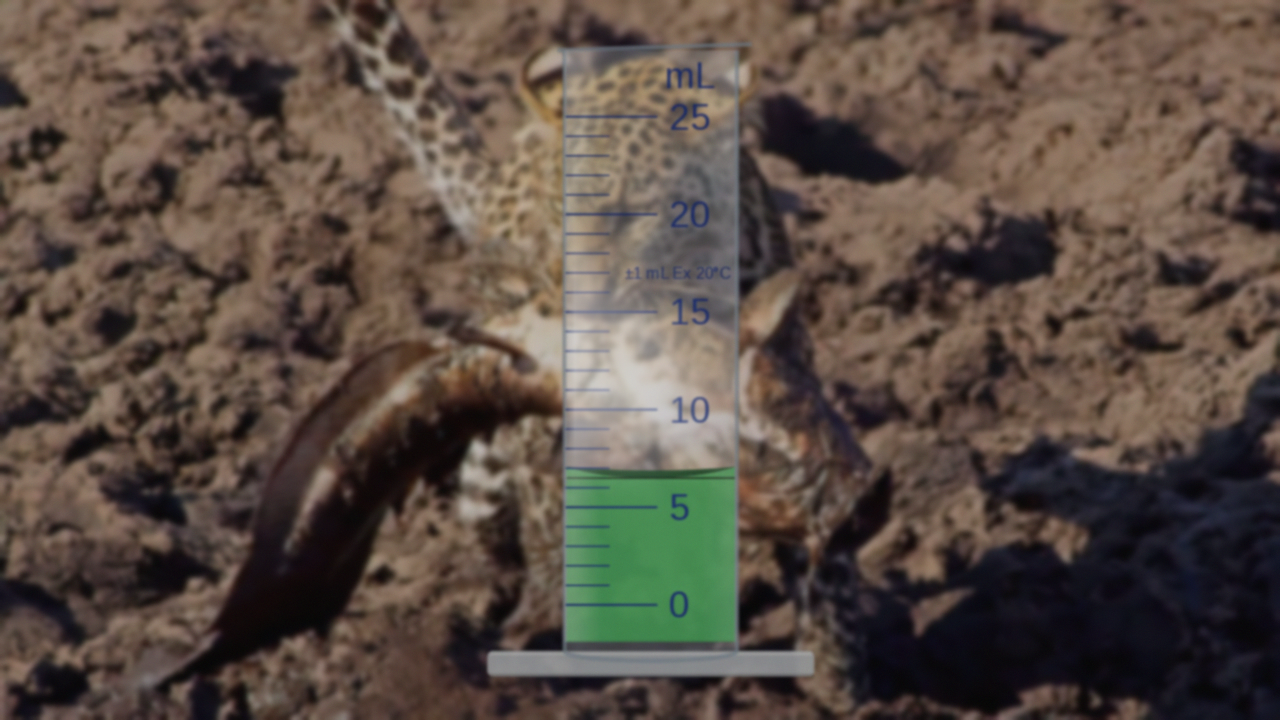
6.5 mL
